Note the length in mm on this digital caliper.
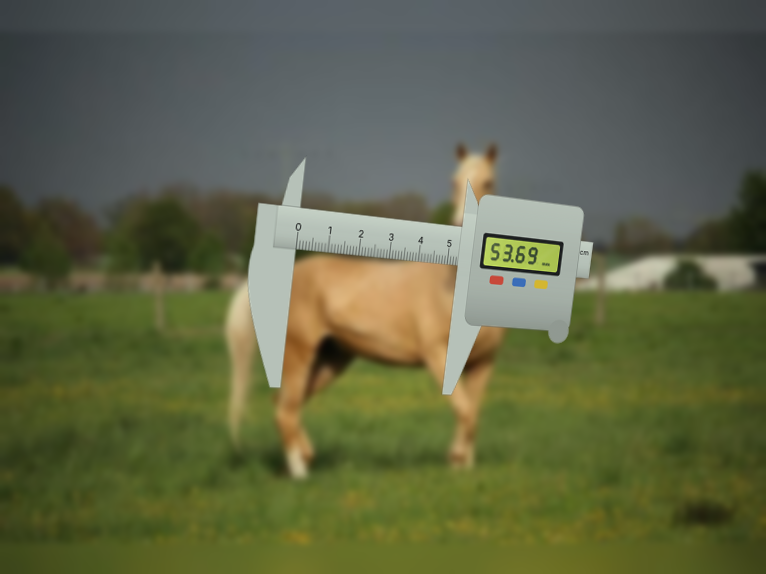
53.69 mm
